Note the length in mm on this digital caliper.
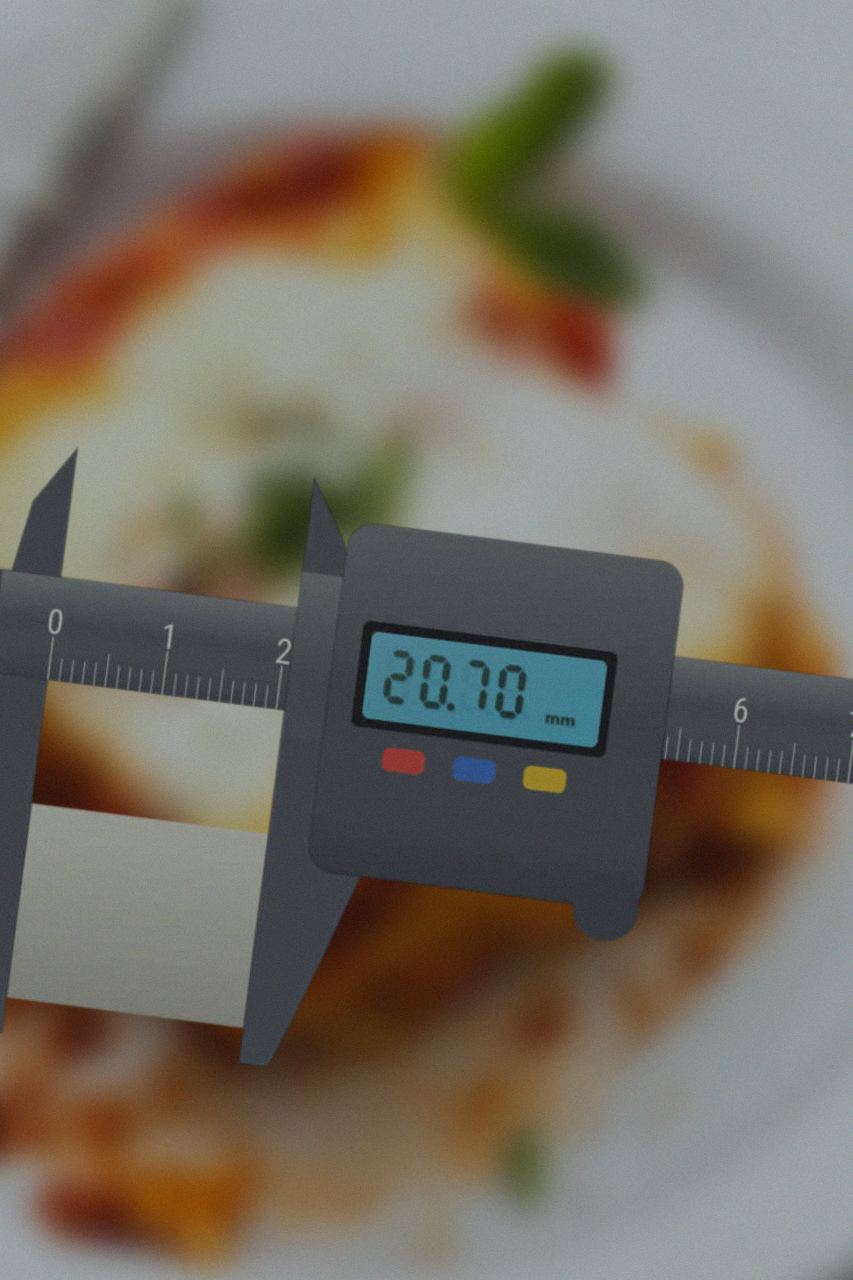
20.70 mm
